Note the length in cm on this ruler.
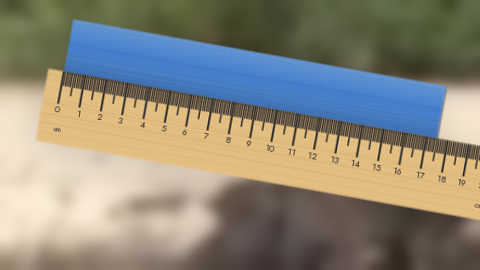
17.5 cm
